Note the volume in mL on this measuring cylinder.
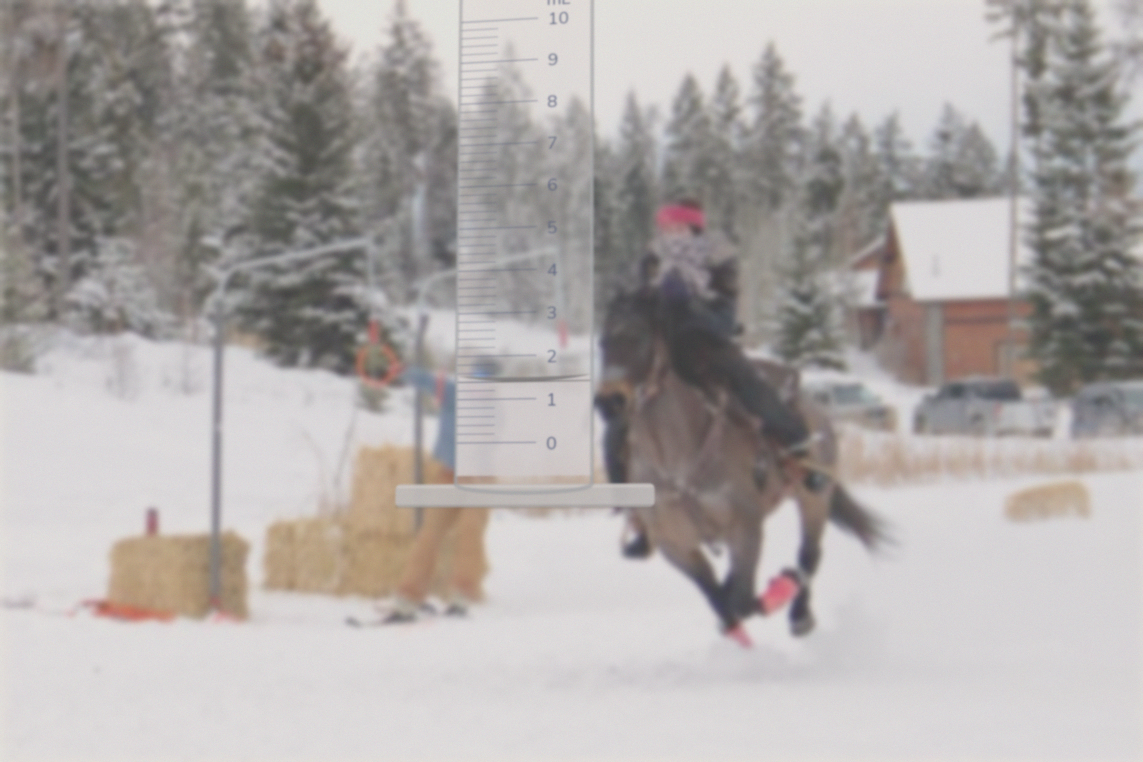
1.4 mL
